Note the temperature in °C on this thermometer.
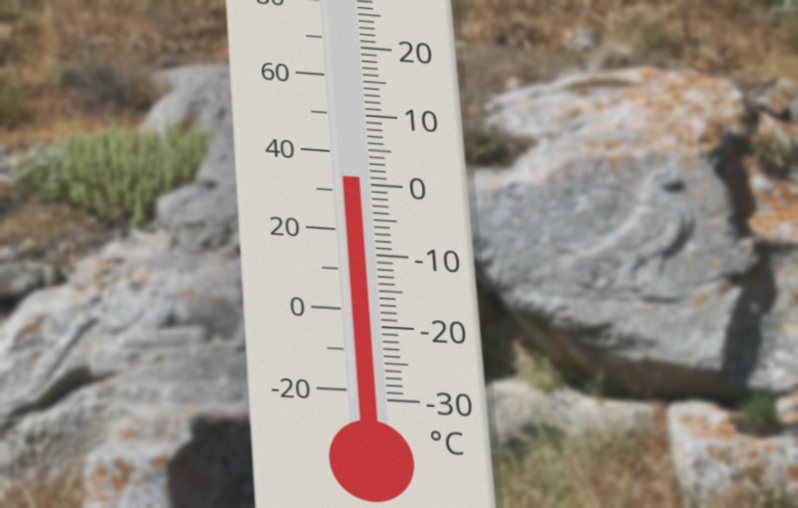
1 °C
